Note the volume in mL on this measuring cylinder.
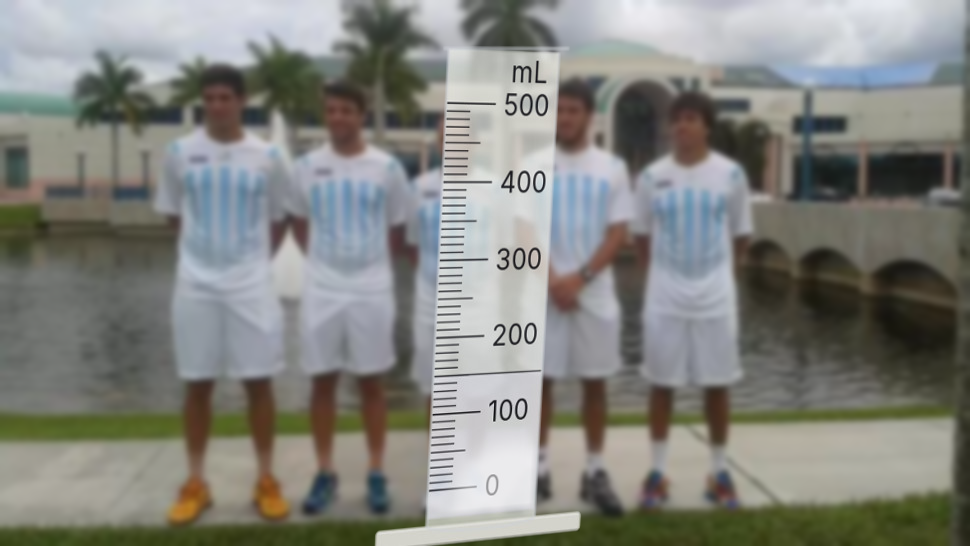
150 mL
